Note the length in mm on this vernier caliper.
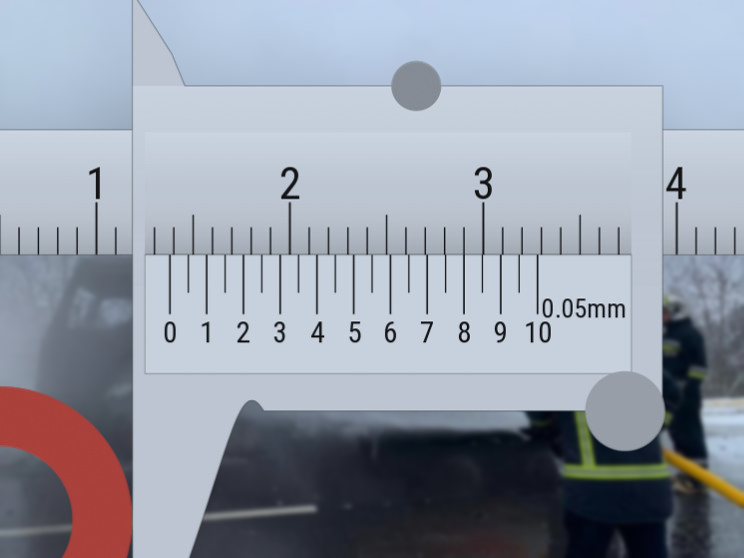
13.8 mm
